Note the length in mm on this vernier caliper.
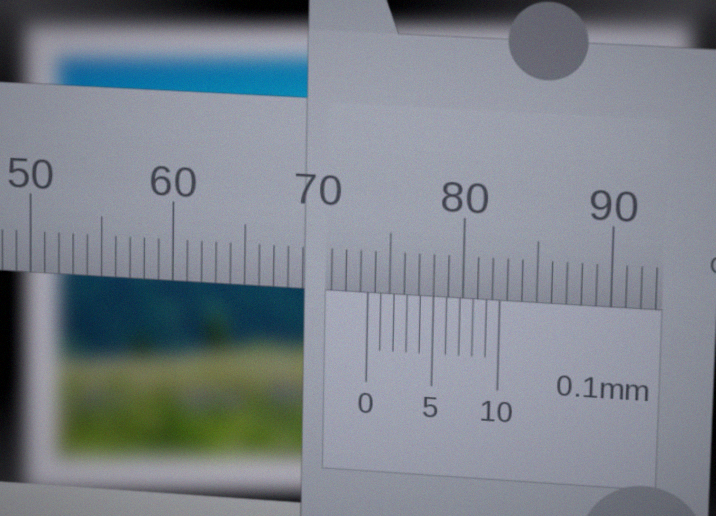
73.5 mm
